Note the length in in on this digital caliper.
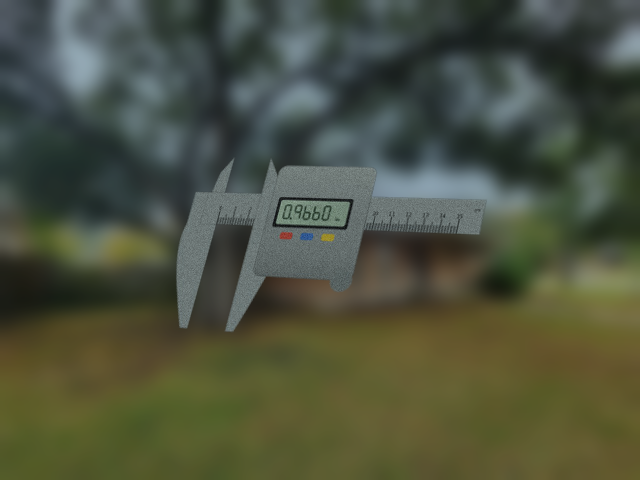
0.9660 in
